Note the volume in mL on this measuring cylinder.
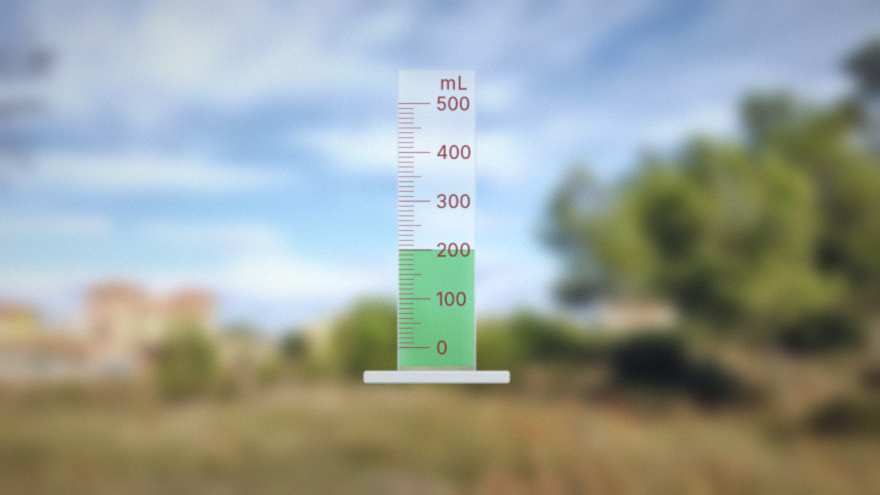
200 mL
